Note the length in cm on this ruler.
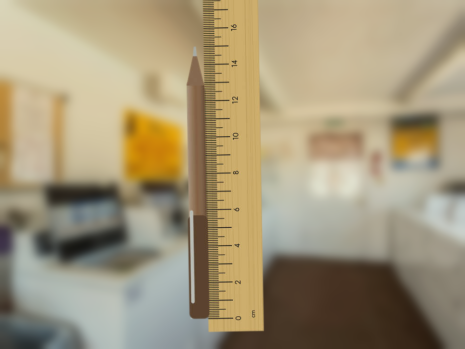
15 cm
